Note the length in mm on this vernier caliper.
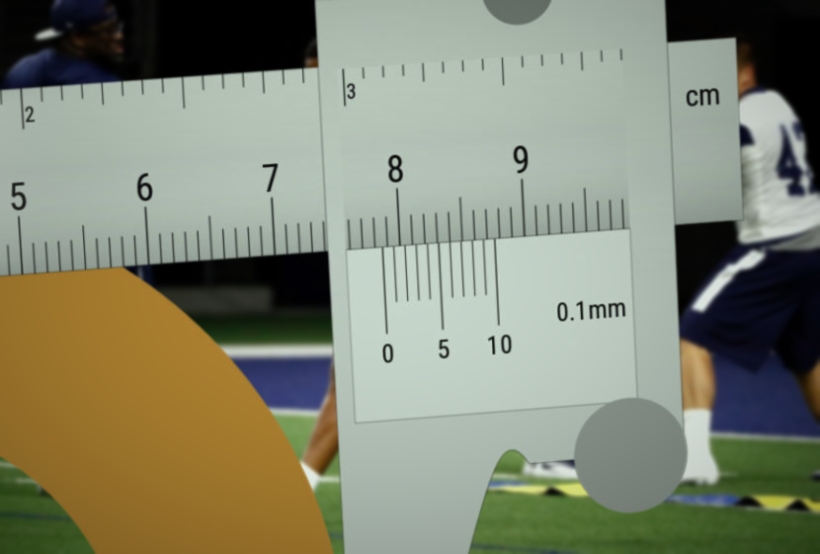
78.6 mm
